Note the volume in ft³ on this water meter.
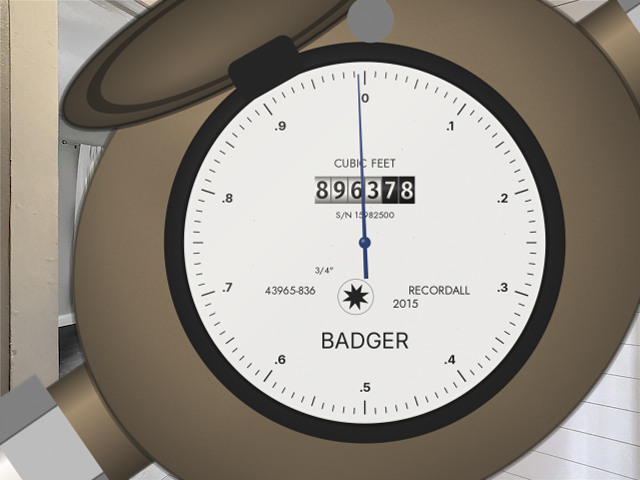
896377.99 ft³
